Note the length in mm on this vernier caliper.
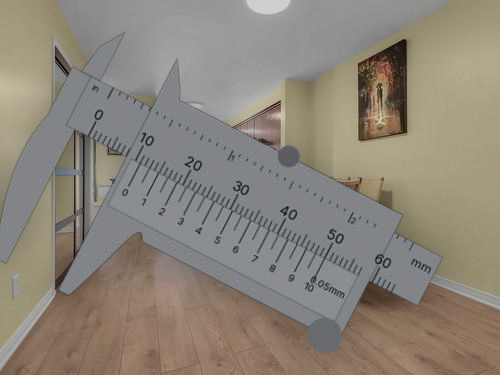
11.0 mm
